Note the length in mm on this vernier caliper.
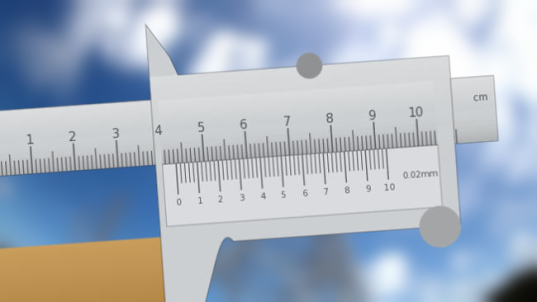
43.5 mm
